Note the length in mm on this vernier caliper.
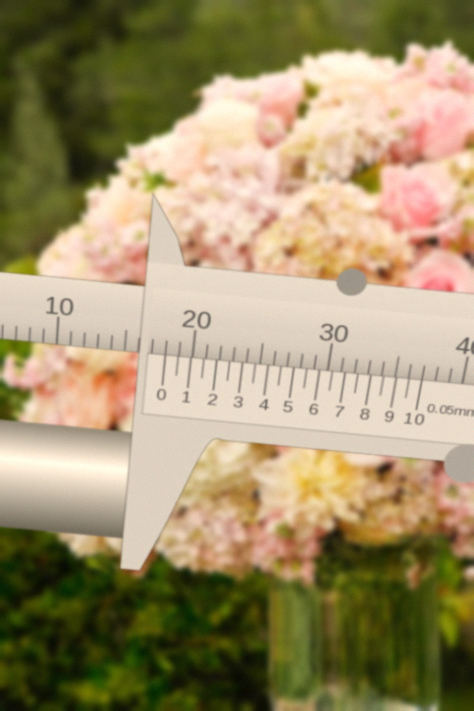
18.0 mm
